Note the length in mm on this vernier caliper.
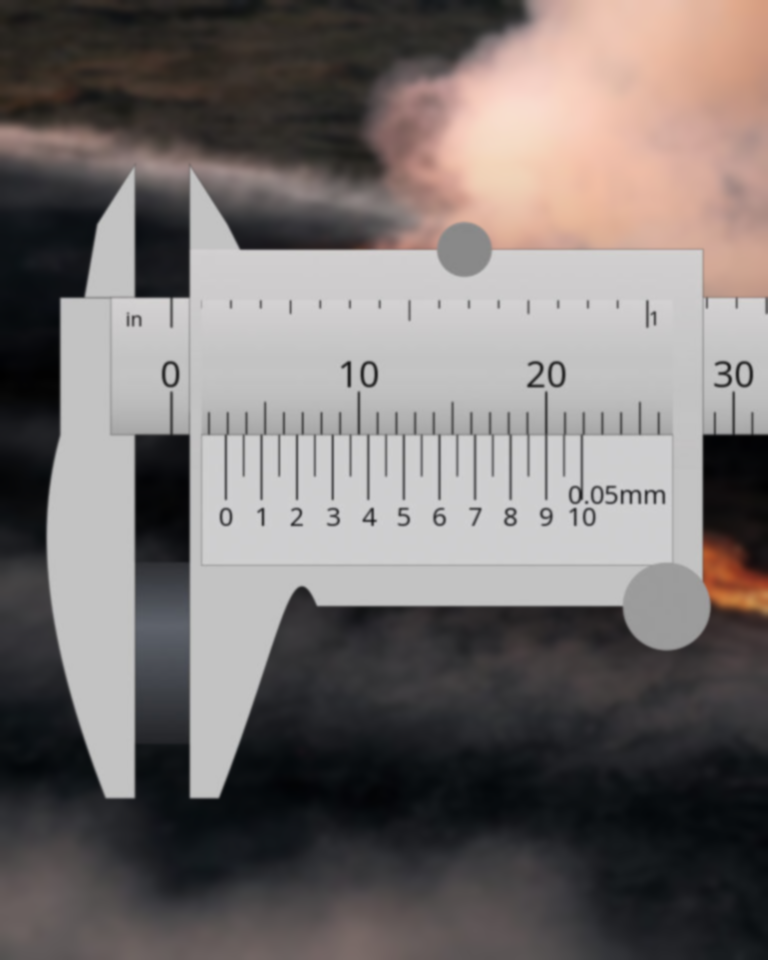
2.9 mm
